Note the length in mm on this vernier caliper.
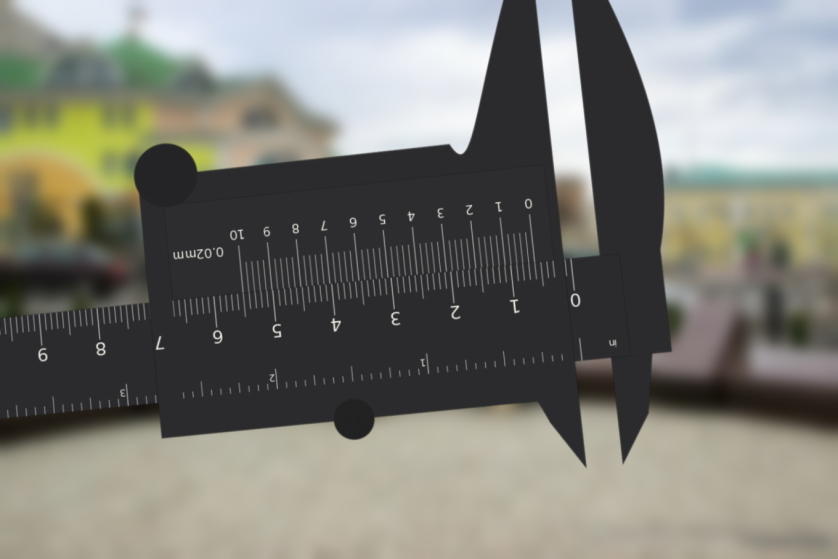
6.0 mm
